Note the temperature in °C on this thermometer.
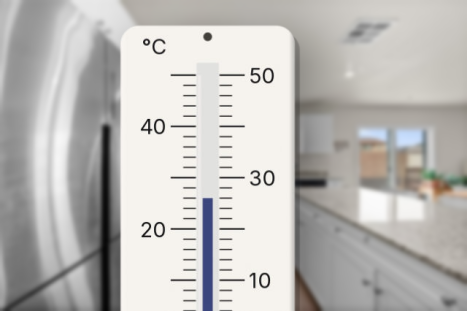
26 °C
